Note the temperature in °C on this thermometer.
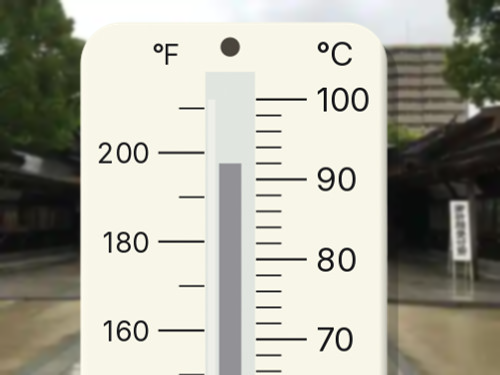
92 °C
